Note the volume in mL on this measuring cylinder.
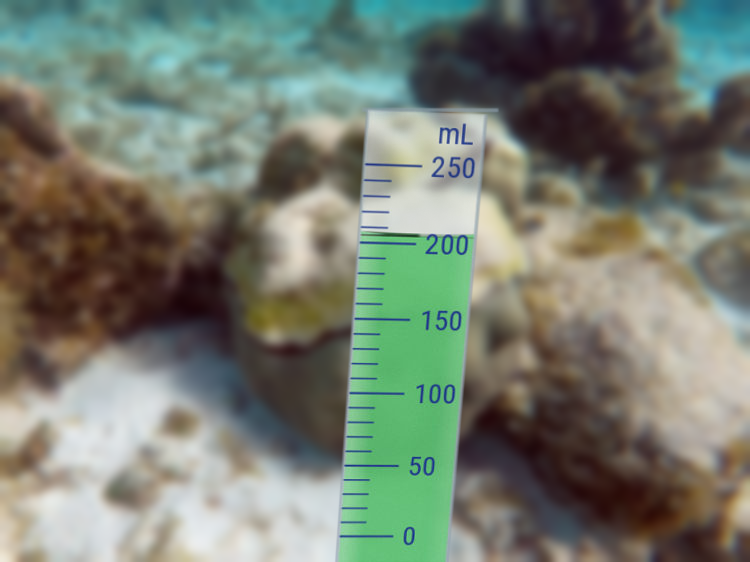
205 mL
